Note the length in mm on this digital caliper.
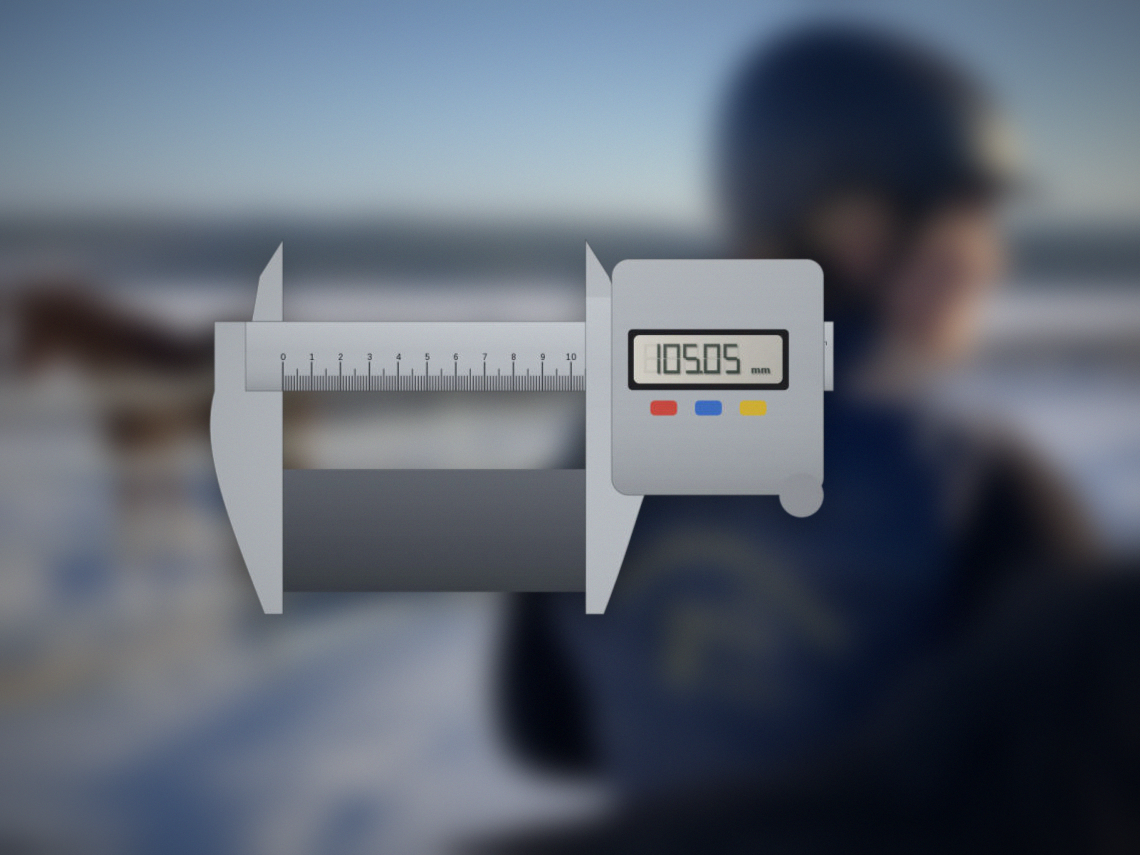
105.05 mm
